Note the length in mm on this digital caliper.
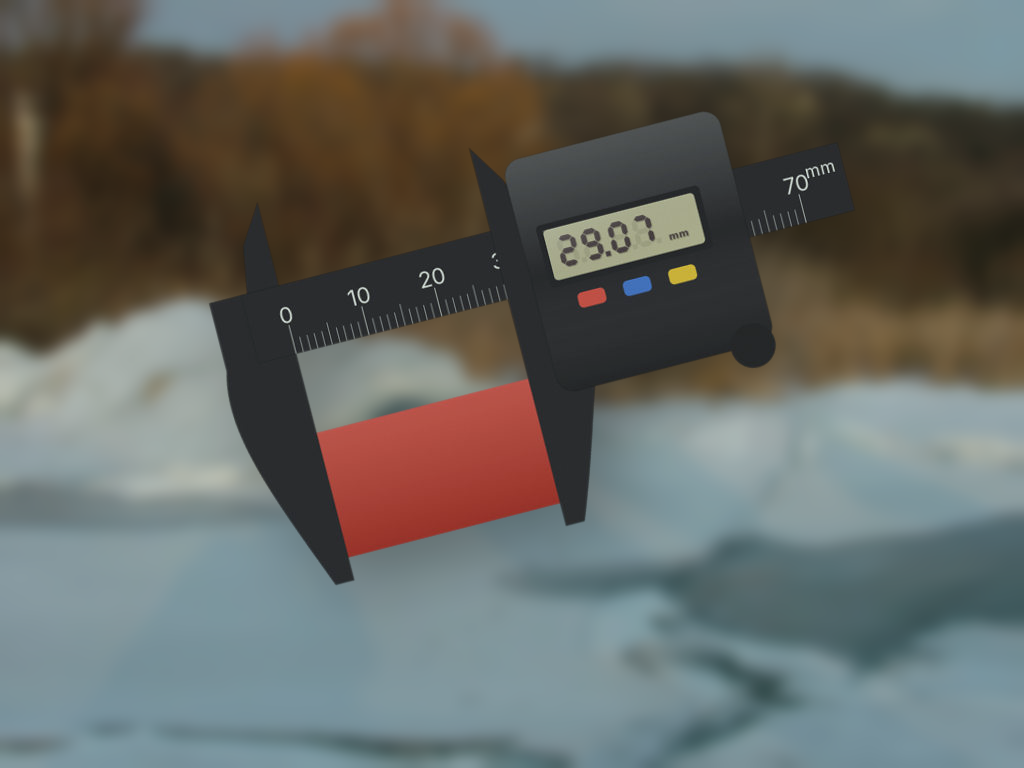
29.07 mm
